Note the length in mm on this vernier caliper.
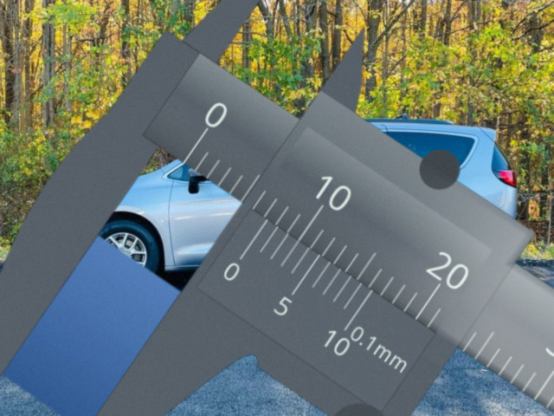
7.3 mm
